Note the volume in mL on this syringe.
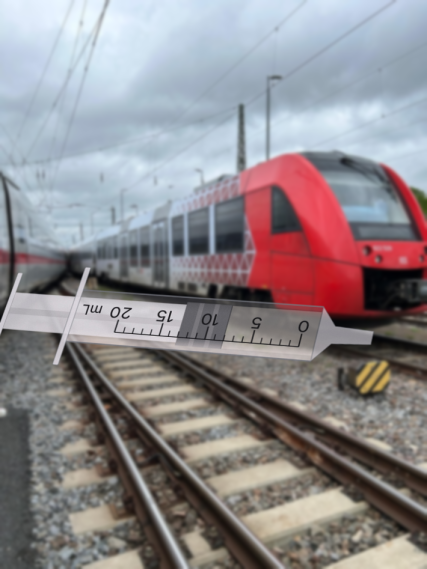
8 mL
